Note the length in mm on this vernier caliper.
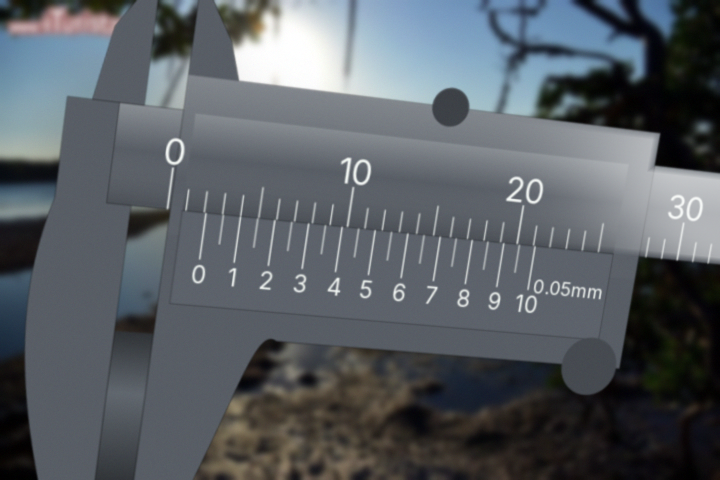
2.1 mm
